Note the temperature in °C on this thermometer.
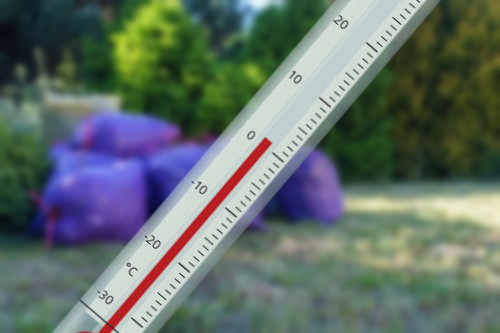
1 °C
